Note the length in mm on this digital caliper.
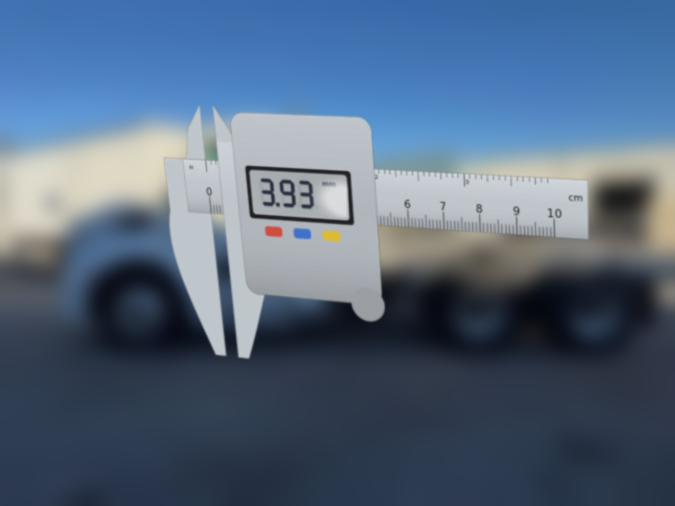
3.93 mm
